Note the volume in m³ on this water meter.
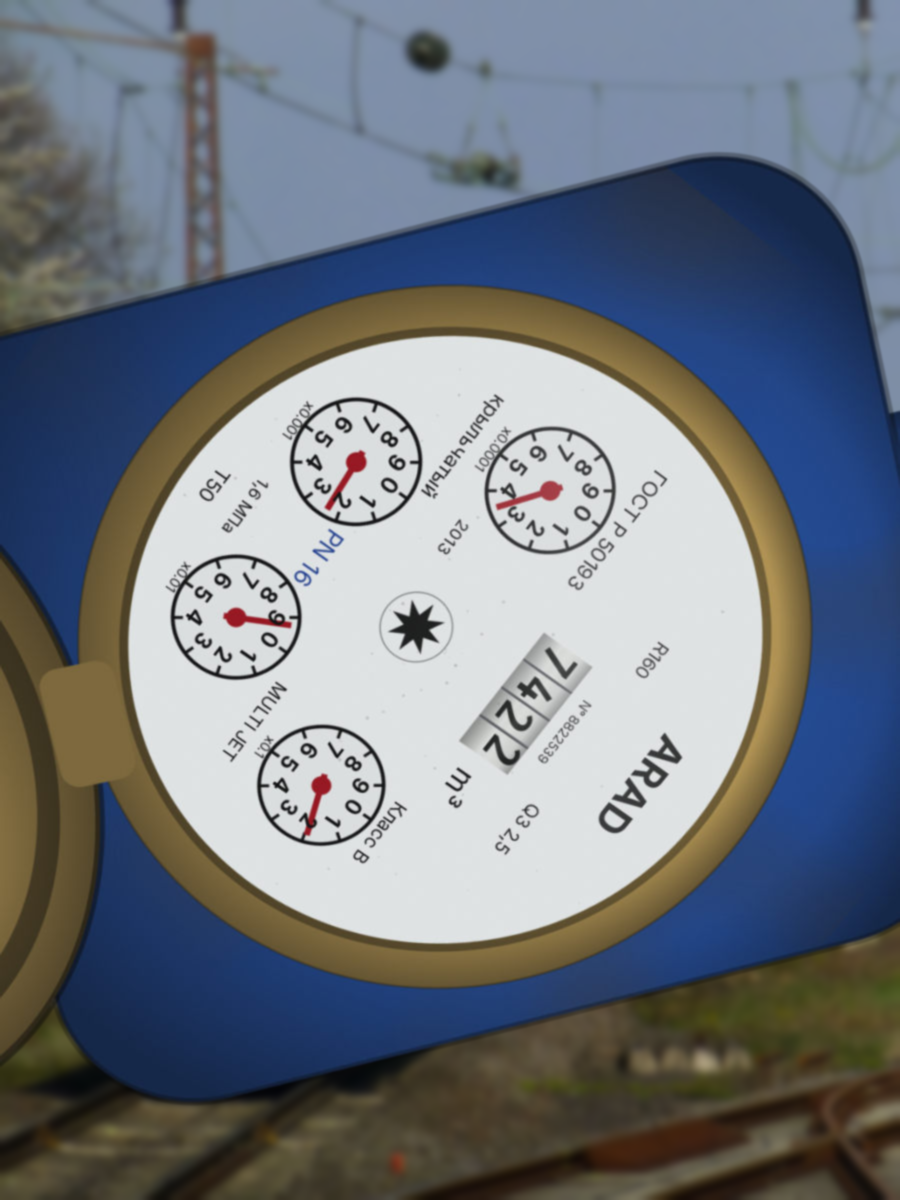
7422.1923 m³
